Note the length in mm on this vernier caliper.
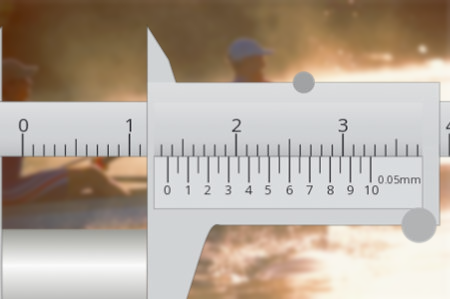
13.6 mm
